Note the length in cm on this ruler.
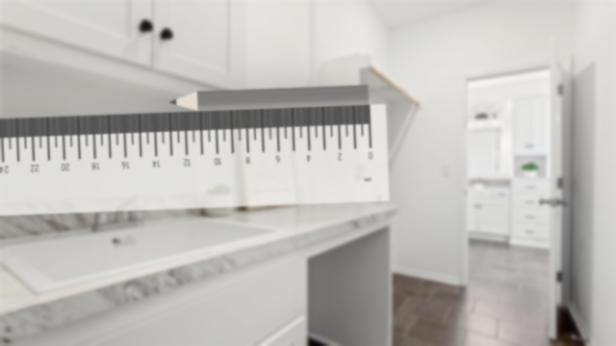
13 cm
